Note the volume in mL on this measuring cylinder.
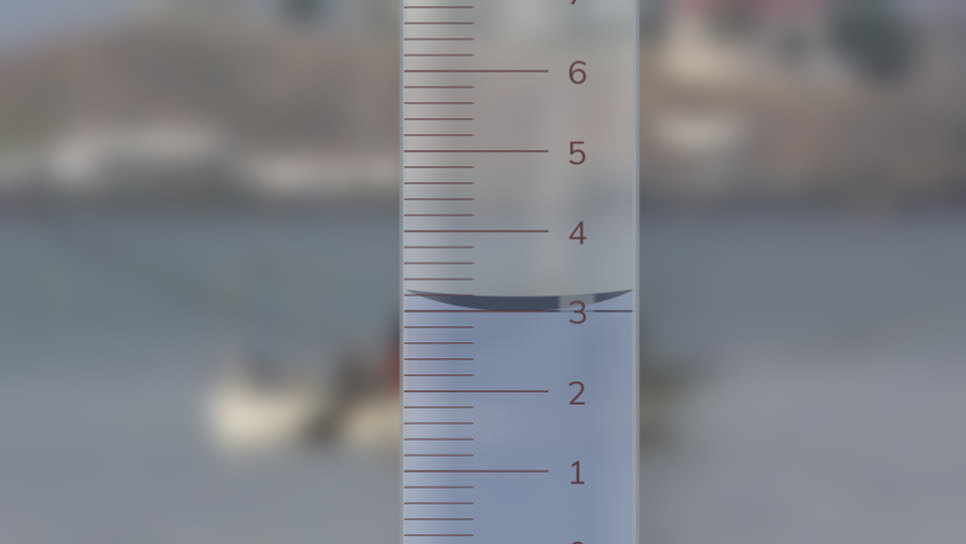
3 mL
